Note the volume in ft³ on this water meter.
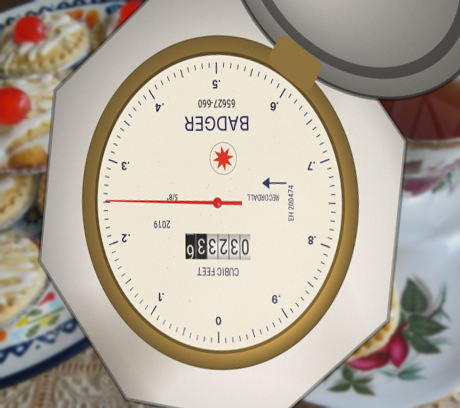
32336.25 ft³
